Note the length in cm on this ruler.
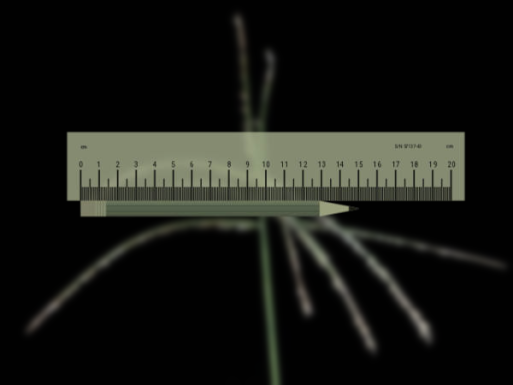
15 cm
